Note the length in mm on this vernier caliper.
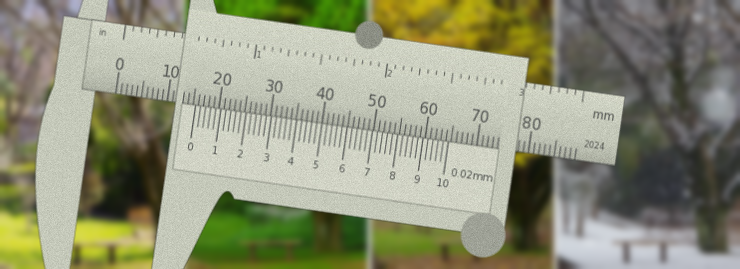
15.5 mm
